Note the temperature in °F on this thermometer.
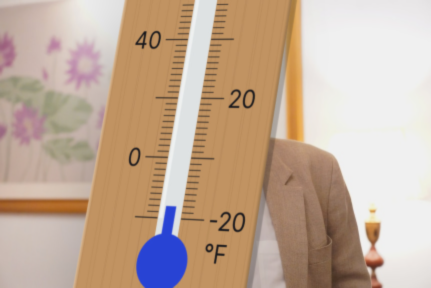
-16 °F
